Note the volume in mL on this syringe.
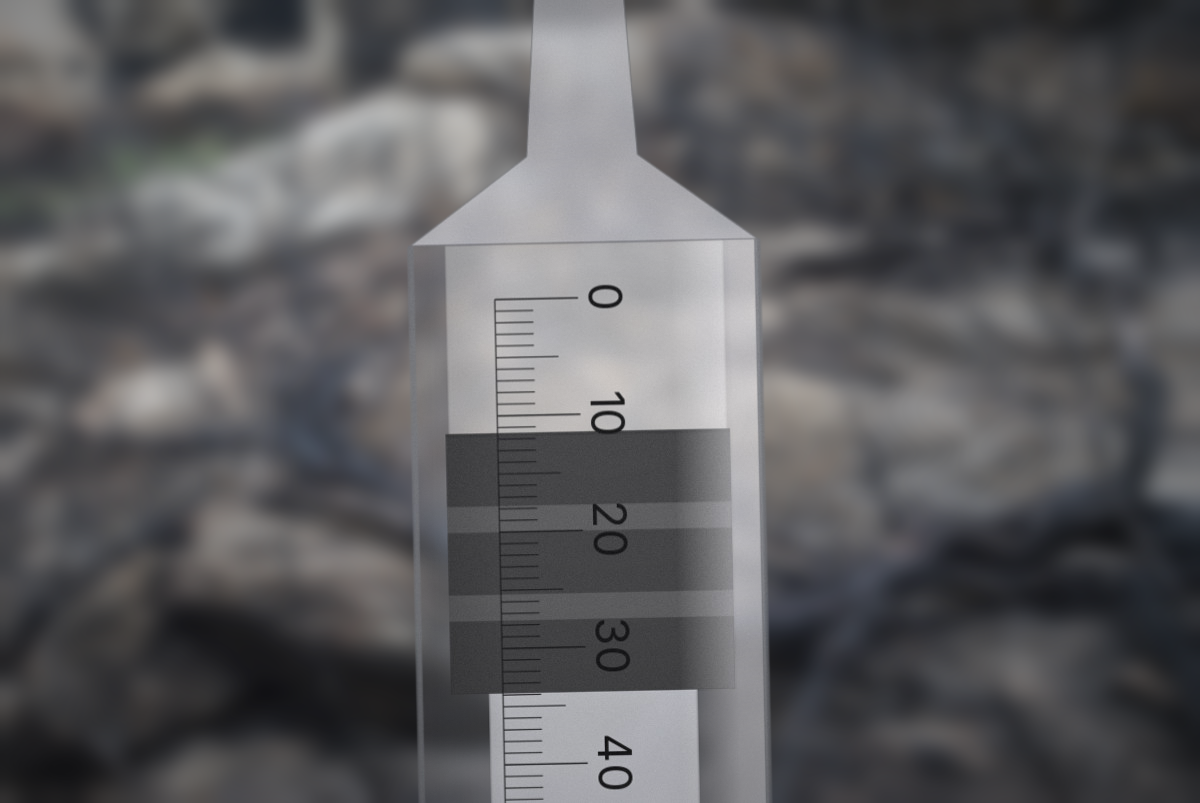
11.5 mL
